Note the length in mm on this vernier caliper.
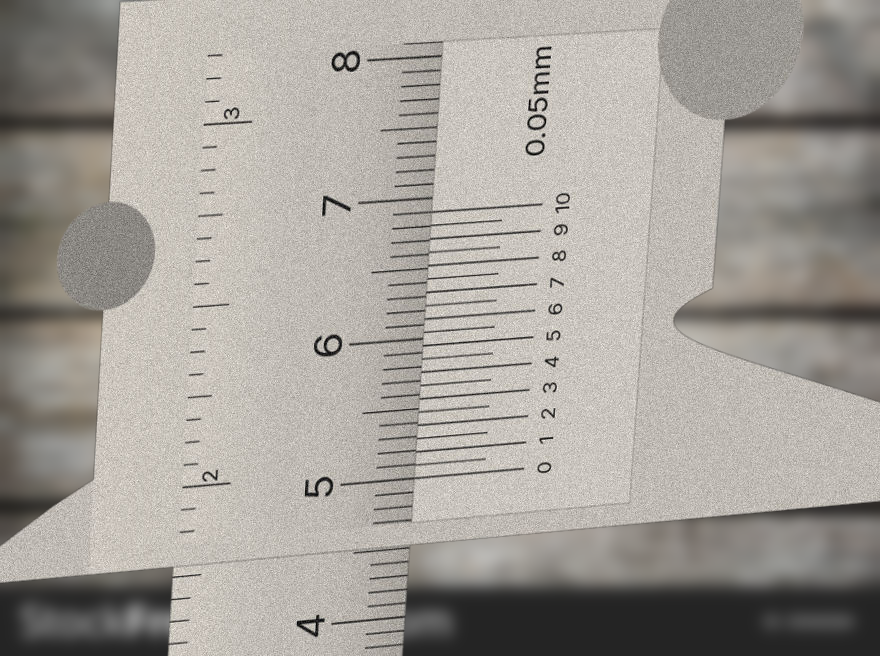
50.0 mm
